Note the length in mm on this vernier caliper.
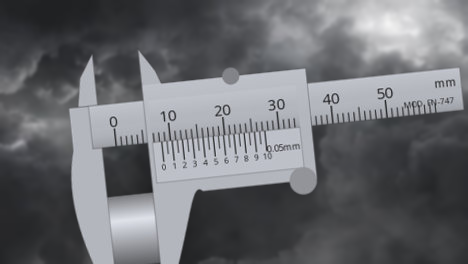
8.4 mm
